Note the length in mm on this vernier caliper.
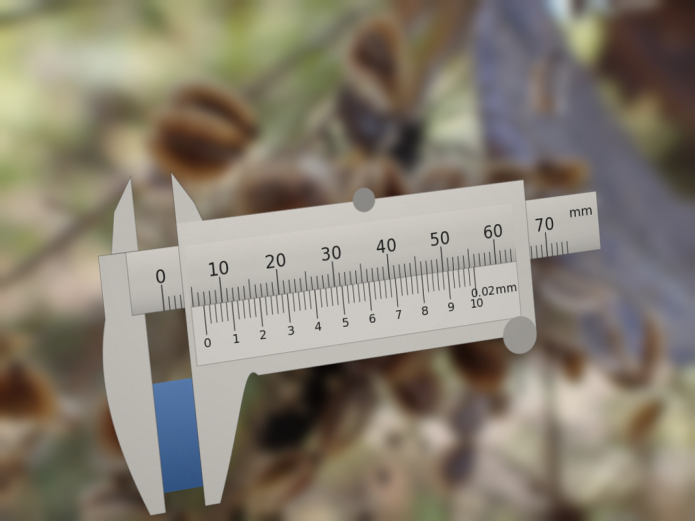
6.8 mm
